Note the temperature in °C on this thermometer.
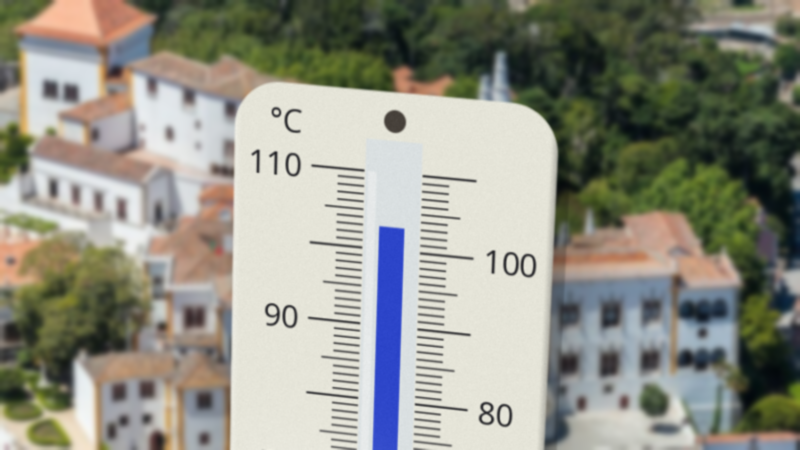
103 °C
